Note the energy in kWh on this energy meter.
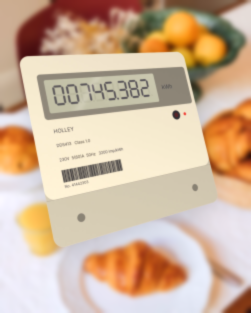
745.382 kWh
